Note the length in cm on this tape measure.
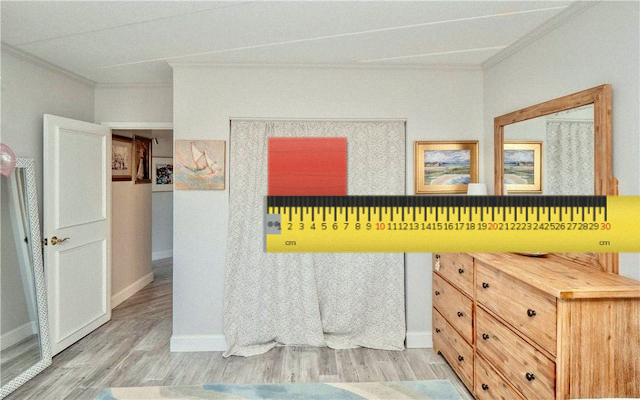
7 cm
